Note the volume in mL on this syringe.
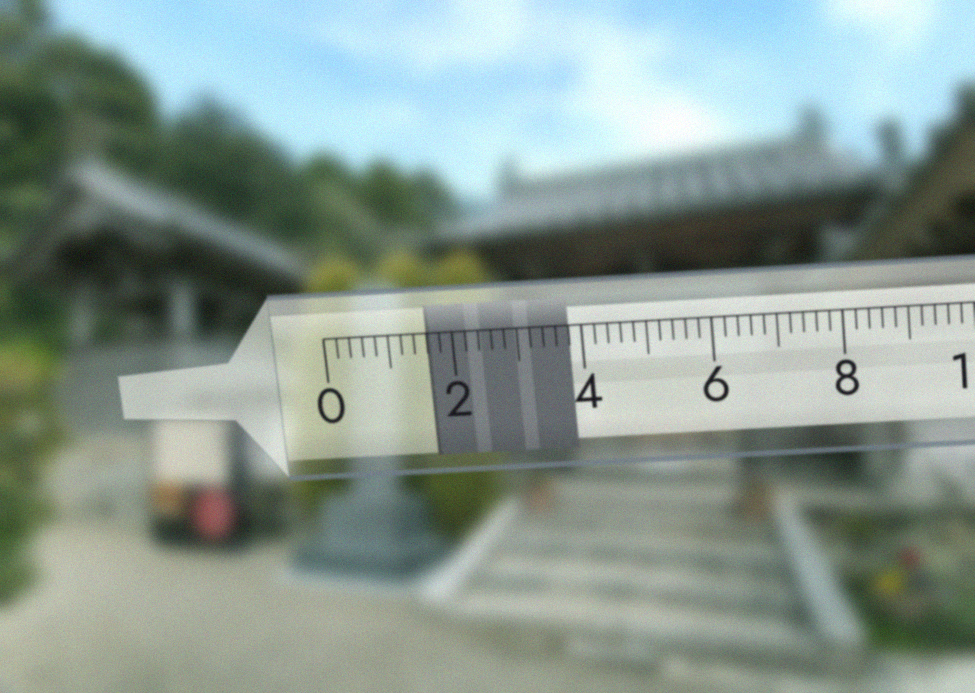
1.6 mL
